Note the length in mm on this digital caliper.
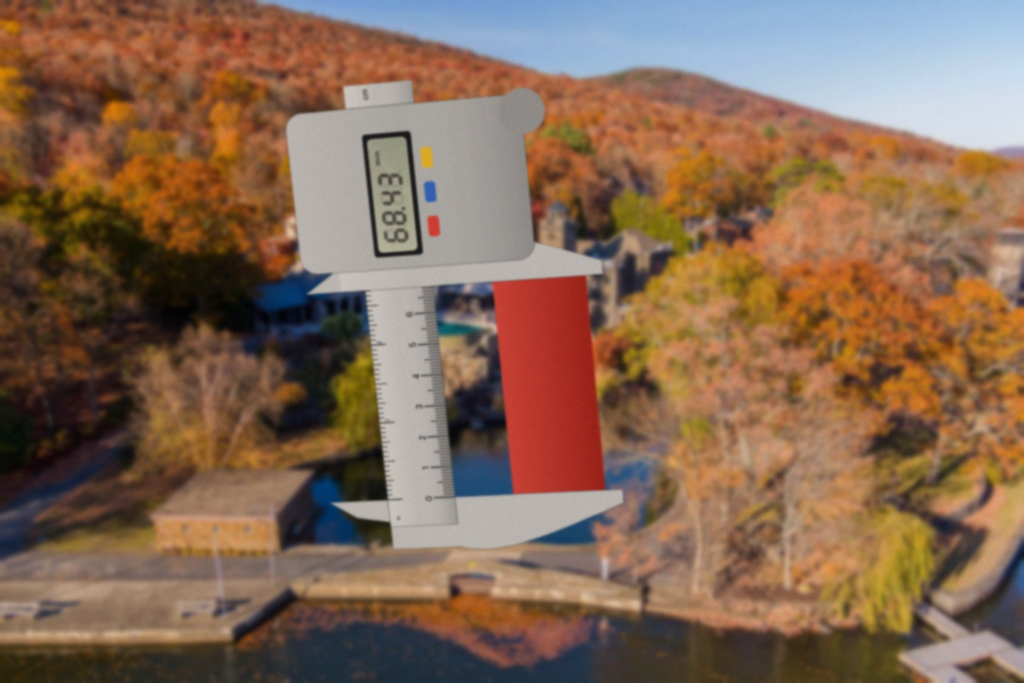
68.43 mm
